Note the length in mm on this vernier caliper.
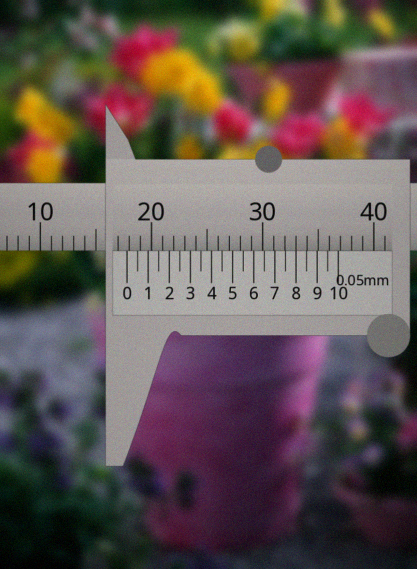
17.8 mm
